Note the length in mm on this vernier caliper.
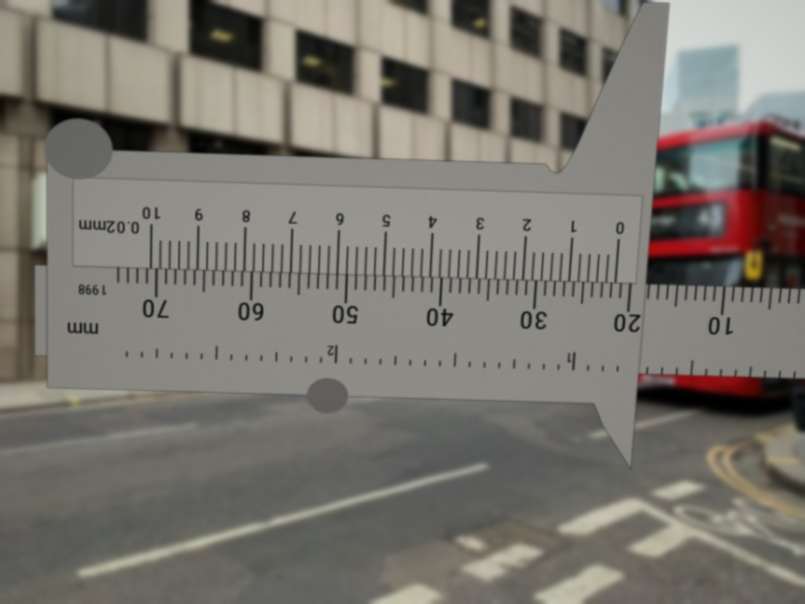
21.6 mm
